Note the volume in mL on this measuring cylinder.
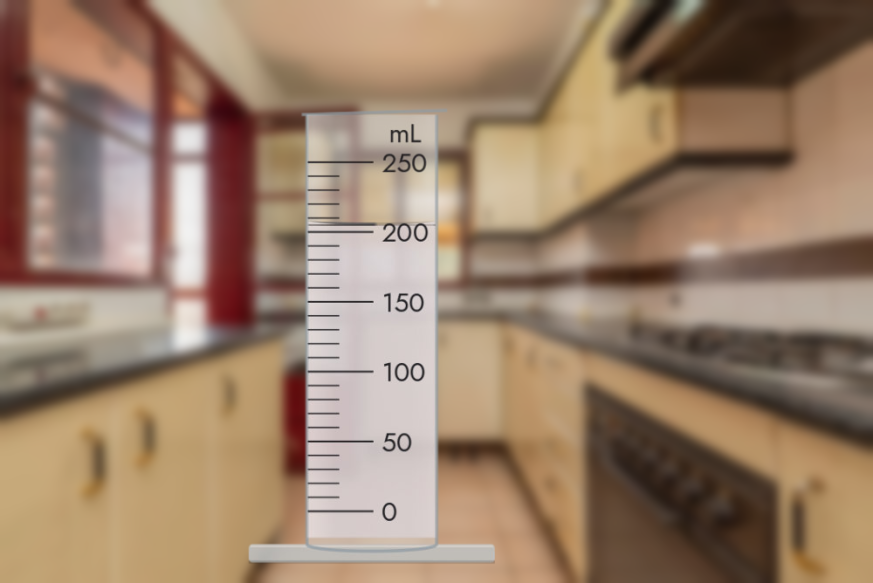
205 mL
